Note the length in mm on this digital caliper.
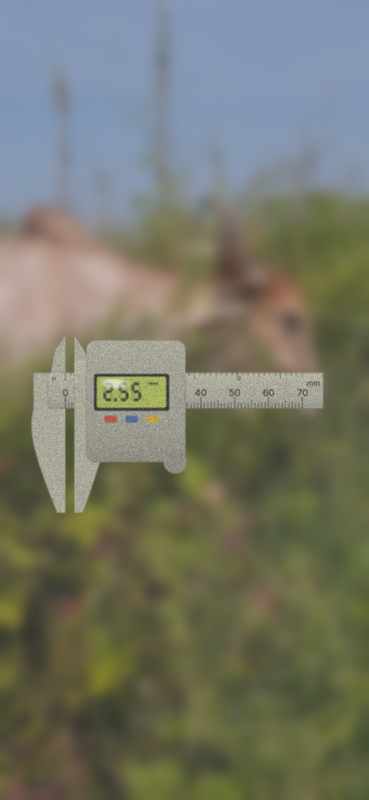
2.55 mm
